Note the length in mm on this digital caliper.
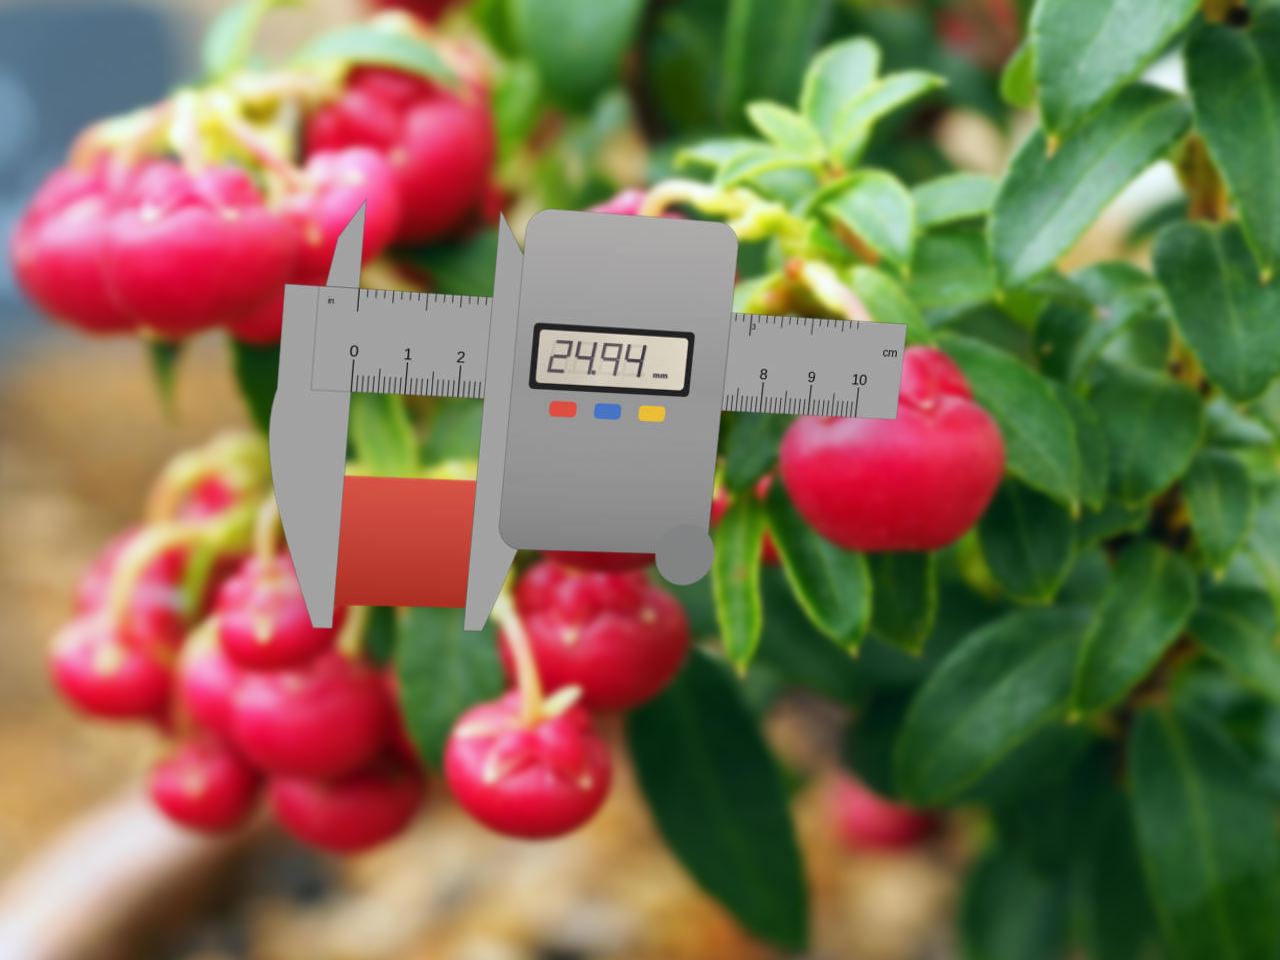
24.94 mm
